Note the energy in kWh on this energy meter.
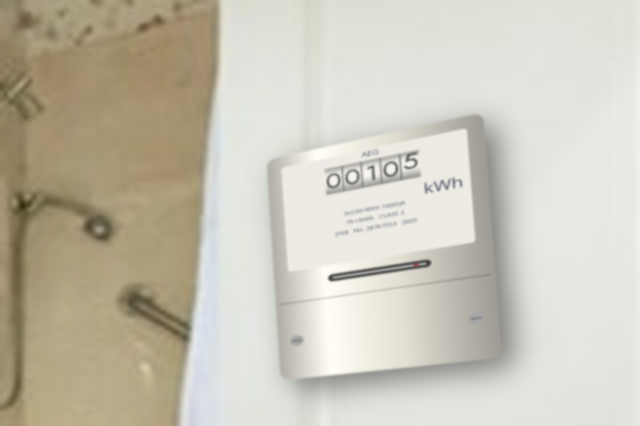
105 kWh
